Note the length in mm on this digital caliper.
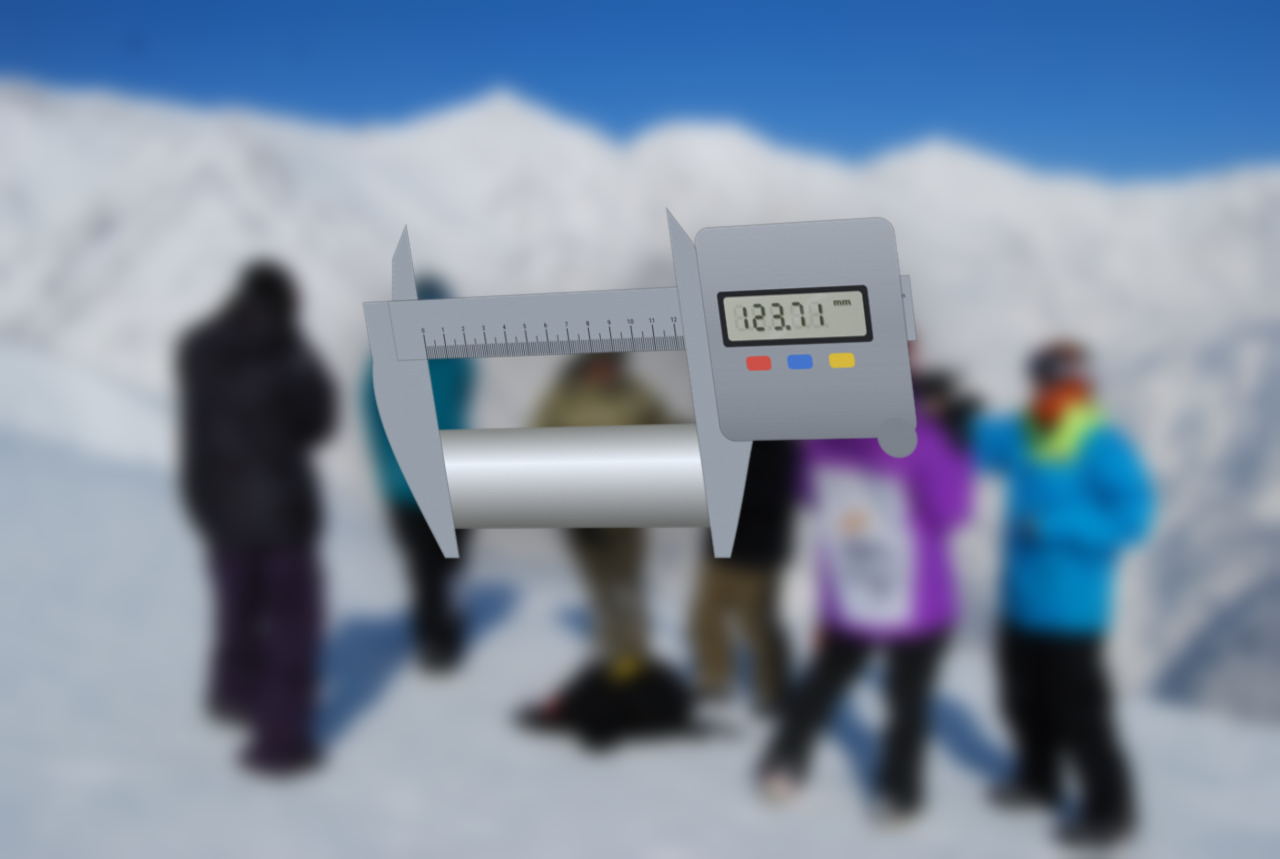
123.71 mm
